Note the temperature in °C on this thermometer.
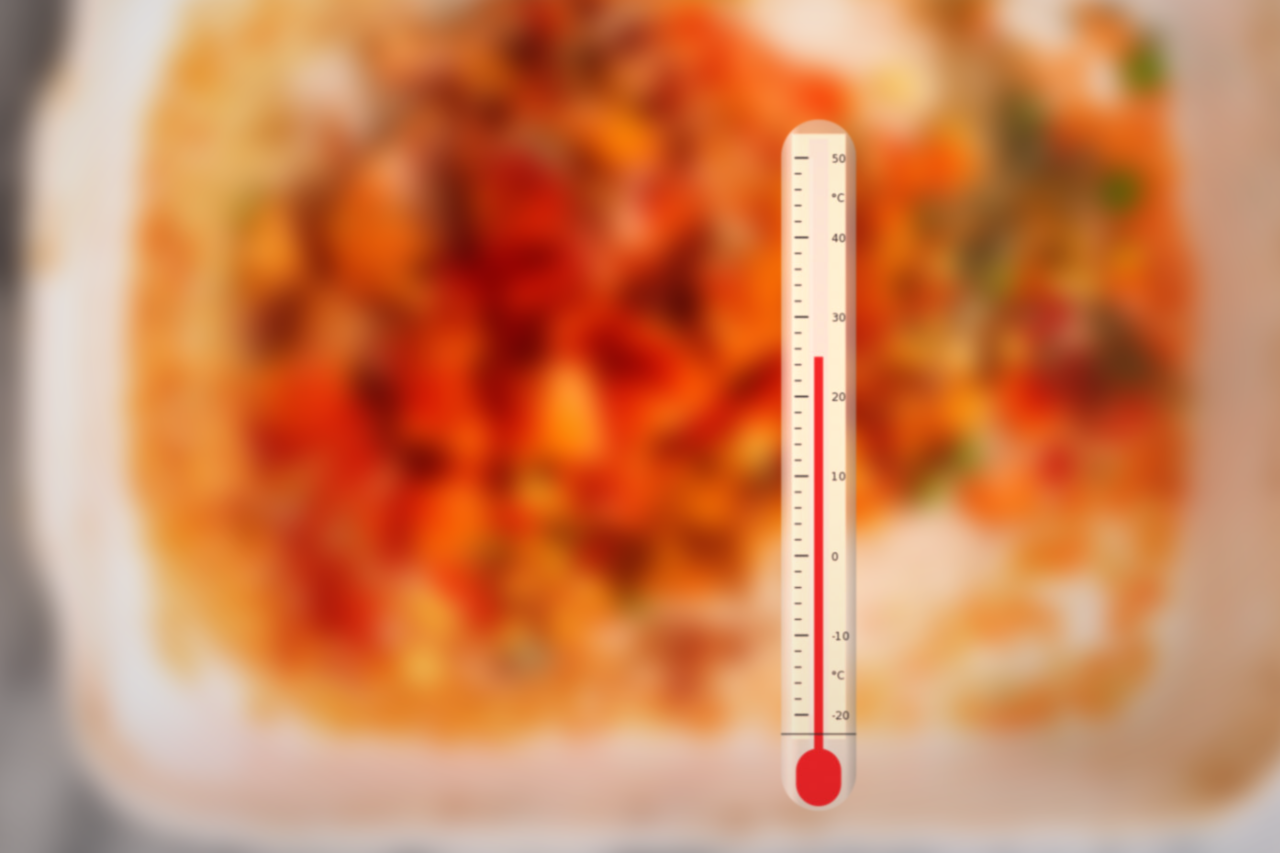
25 °C
